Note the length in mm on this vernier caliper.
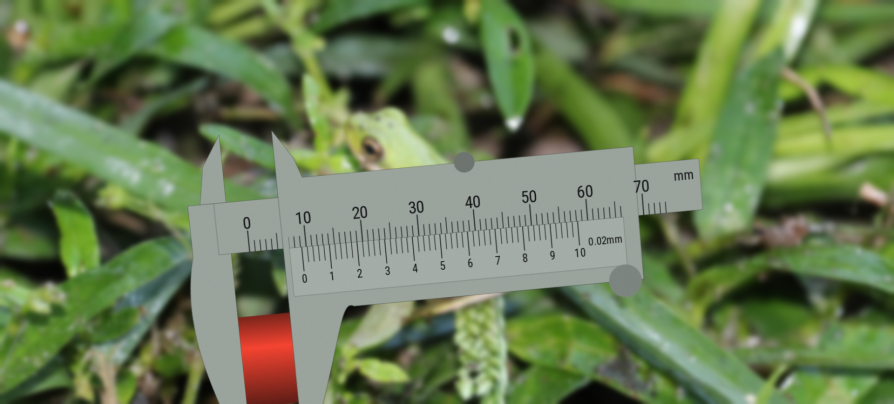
9.2 mm
